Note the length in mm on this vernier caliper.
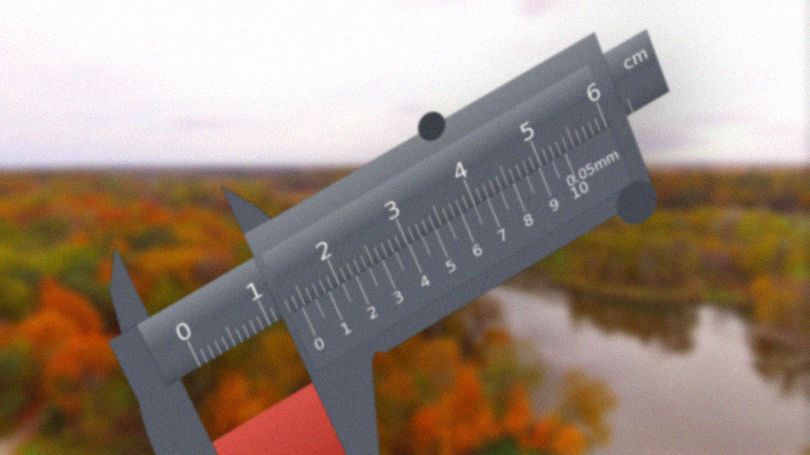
14.6 mm
